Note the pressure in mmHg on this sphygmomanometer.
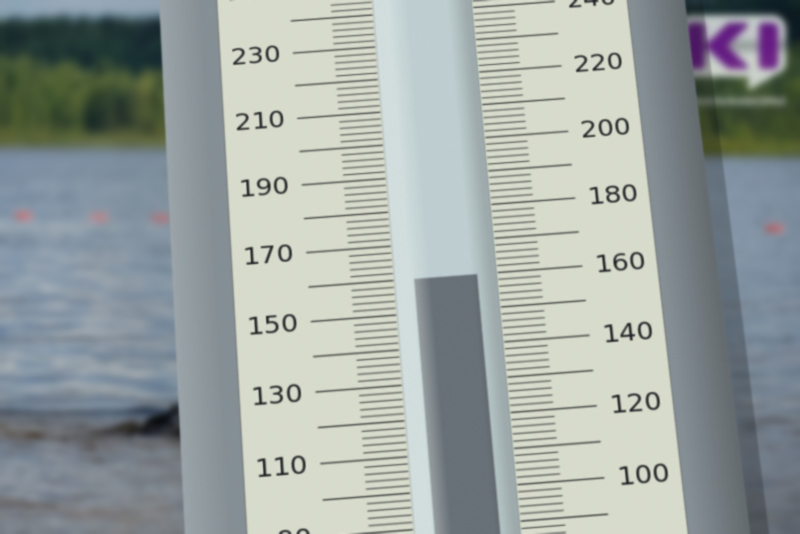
160 mmHg
